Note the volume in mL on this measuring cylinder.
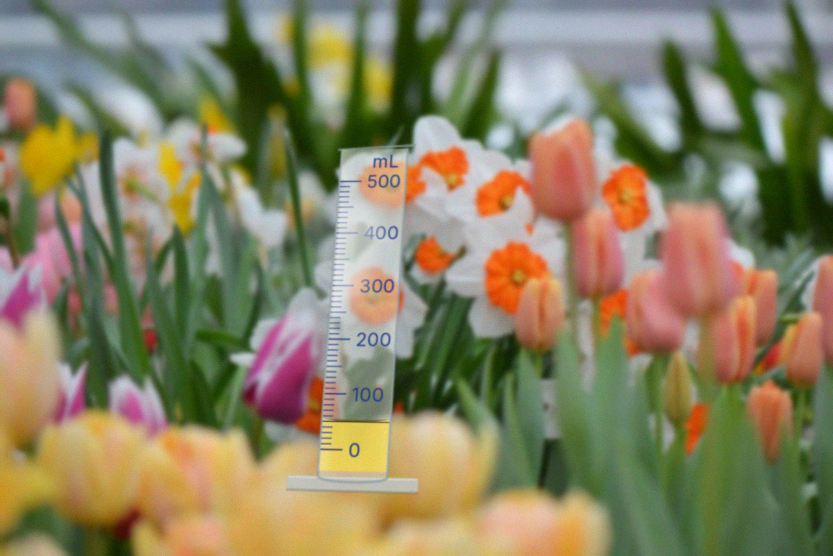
50 mL
